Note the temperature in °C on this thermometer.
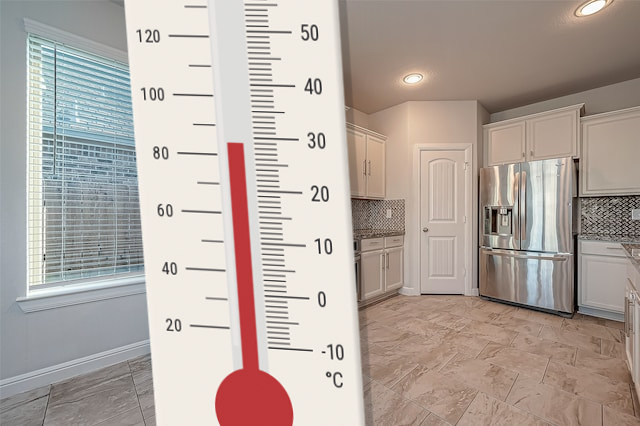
29 °C
